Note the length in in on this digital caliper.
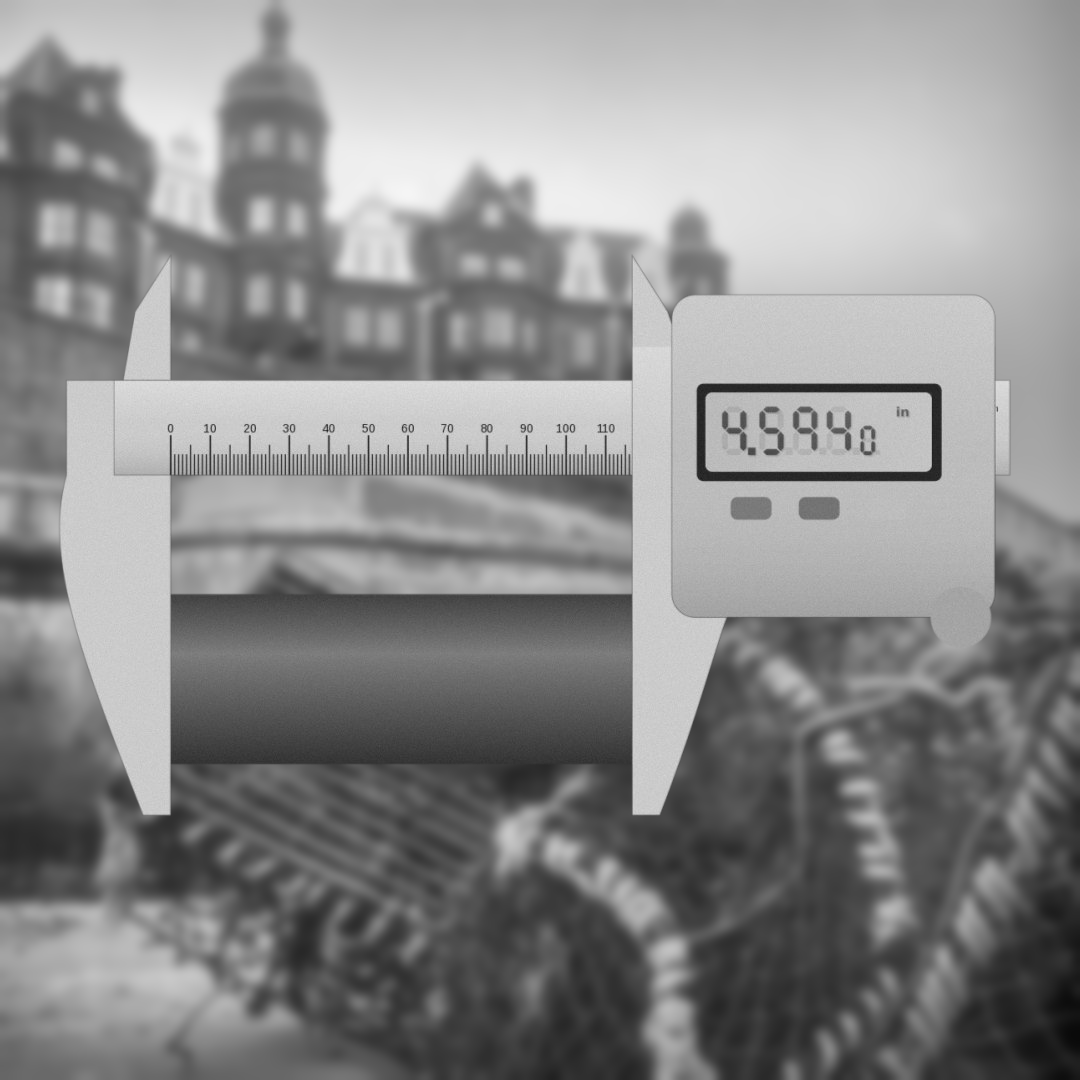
4.5940 in
